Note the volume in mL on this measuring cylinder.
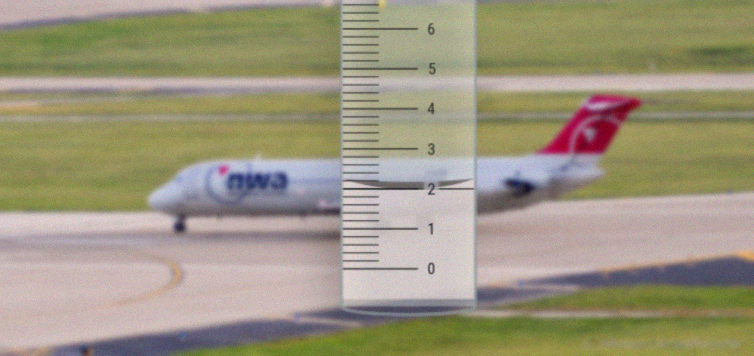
2 mL
